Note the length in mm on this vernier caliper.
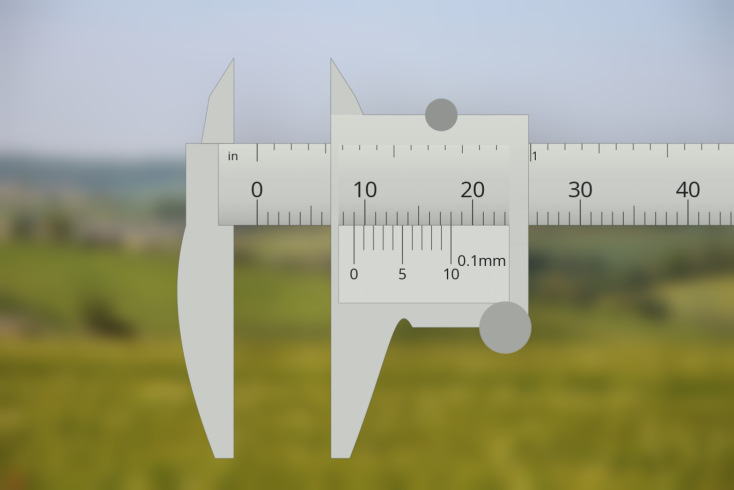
9.0 mm
